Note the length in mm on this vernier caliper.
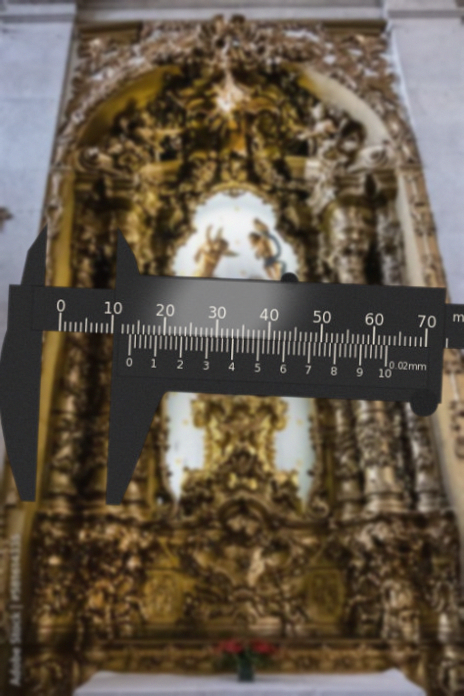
13.5 mm
